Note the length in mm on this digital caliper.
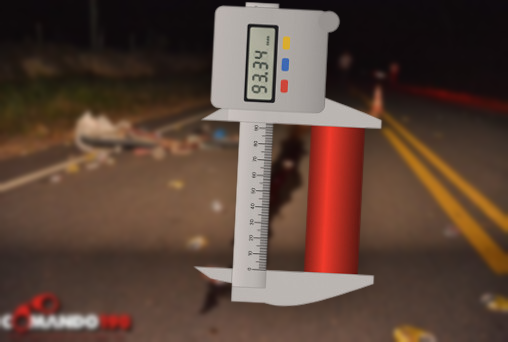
93.34 mm
